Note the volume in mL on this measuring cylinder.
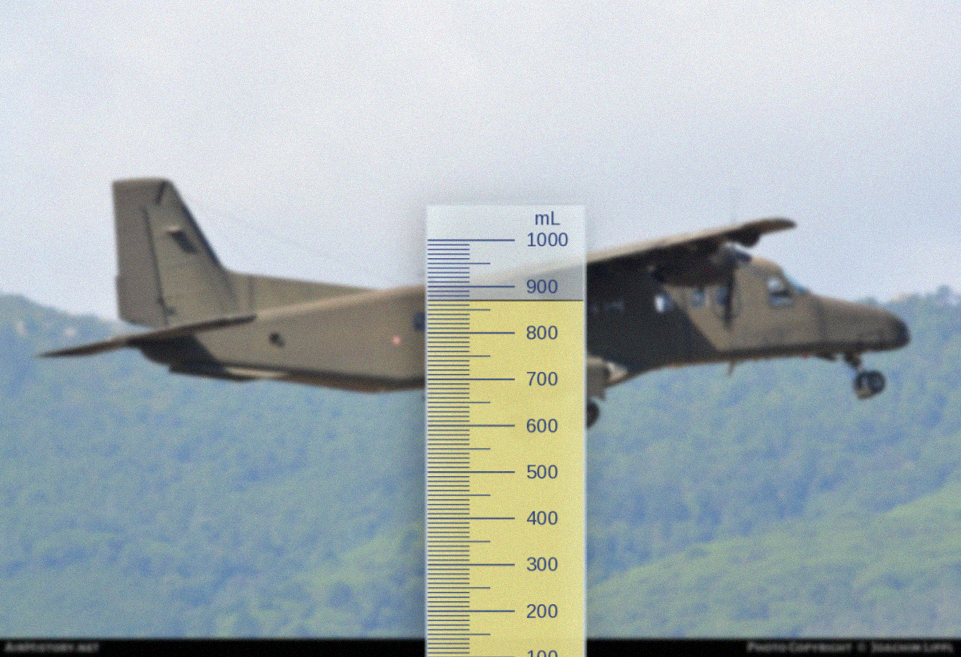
870 mL
